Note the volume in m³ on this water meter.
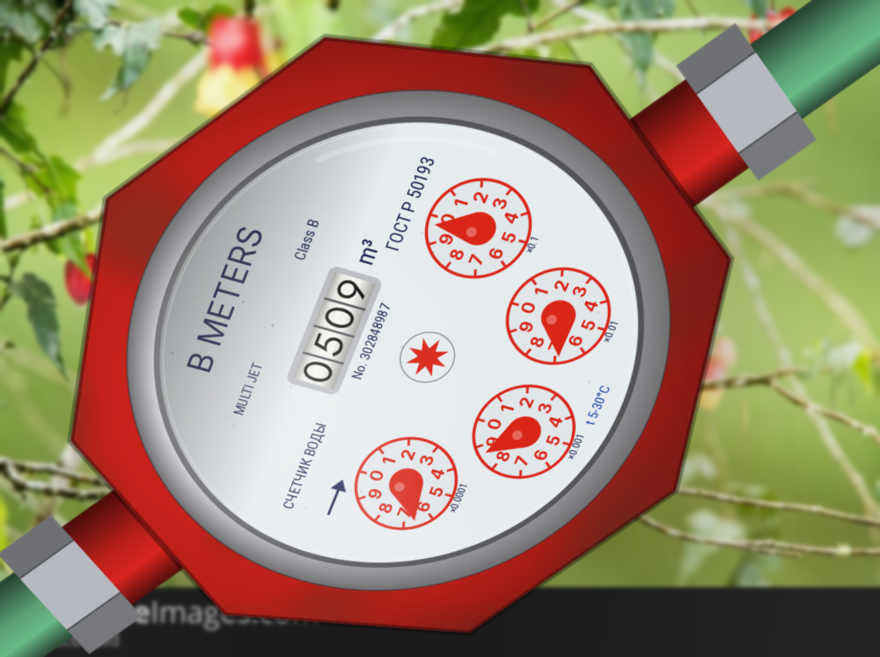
508.9686 m³
